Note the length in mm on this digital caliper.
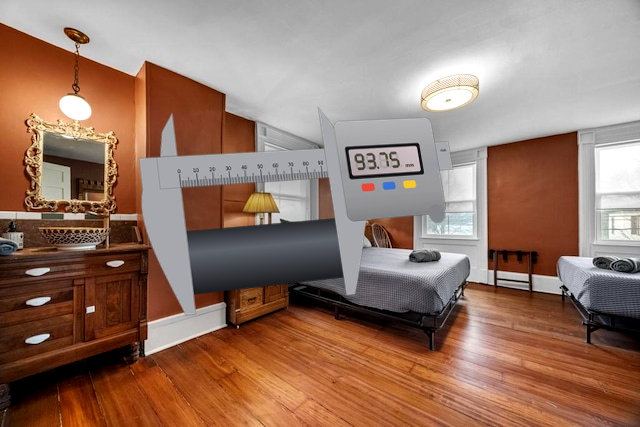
93.75 mm
